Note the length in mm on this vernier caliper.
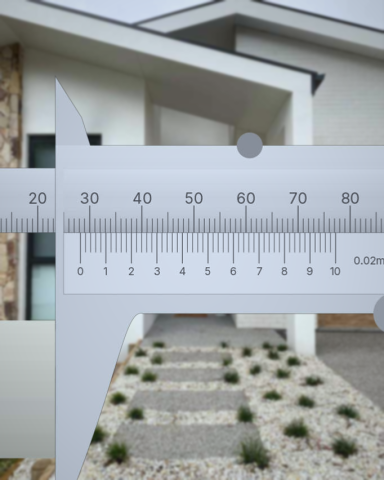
28.2 mm
